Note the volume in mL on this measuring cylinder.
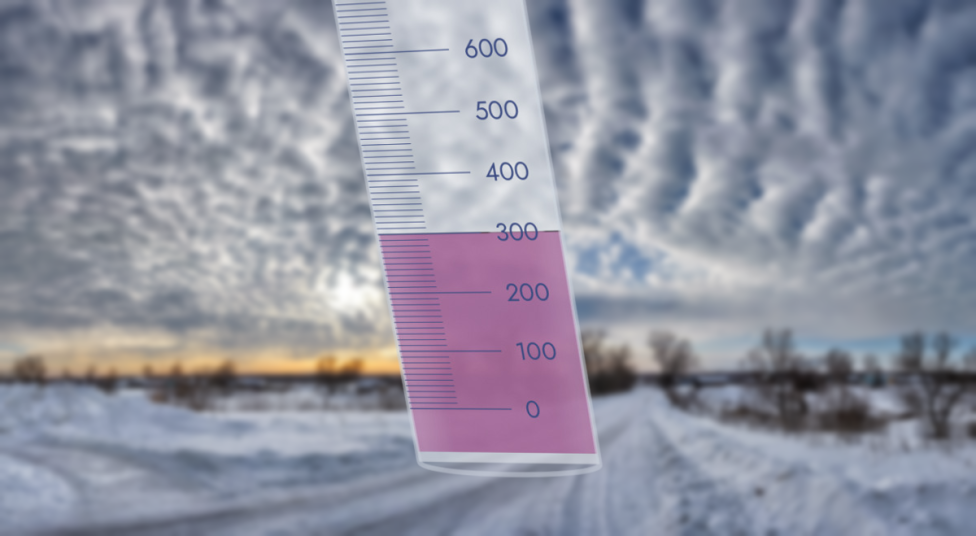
300 mL
